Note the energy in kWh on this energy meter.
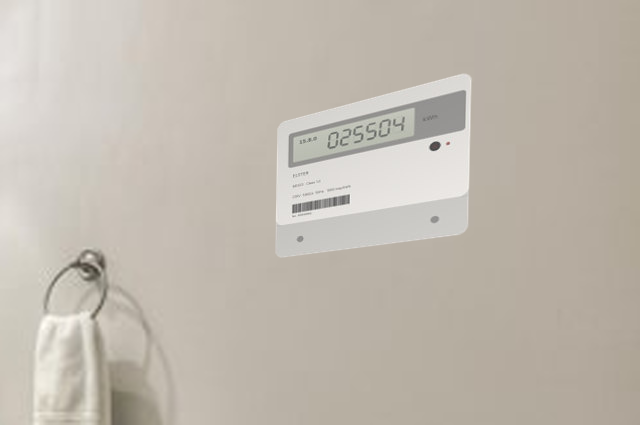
25504 kWh
